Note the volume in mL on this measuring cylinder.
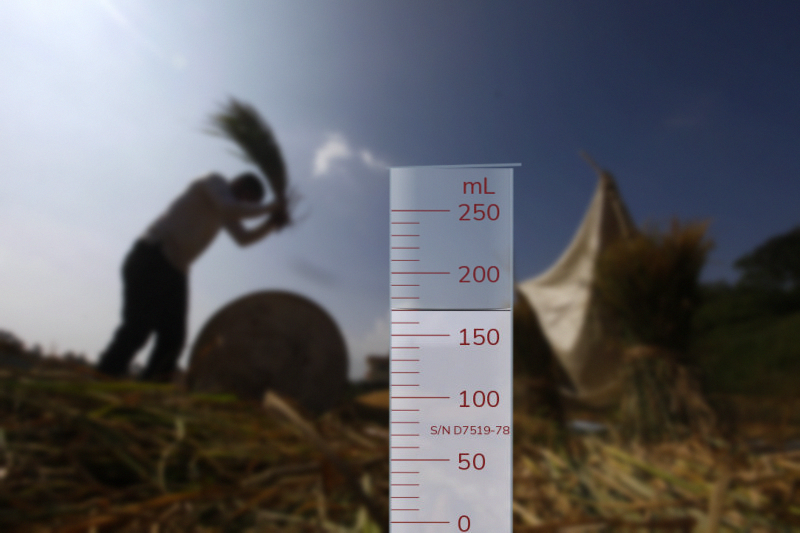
170 mL
